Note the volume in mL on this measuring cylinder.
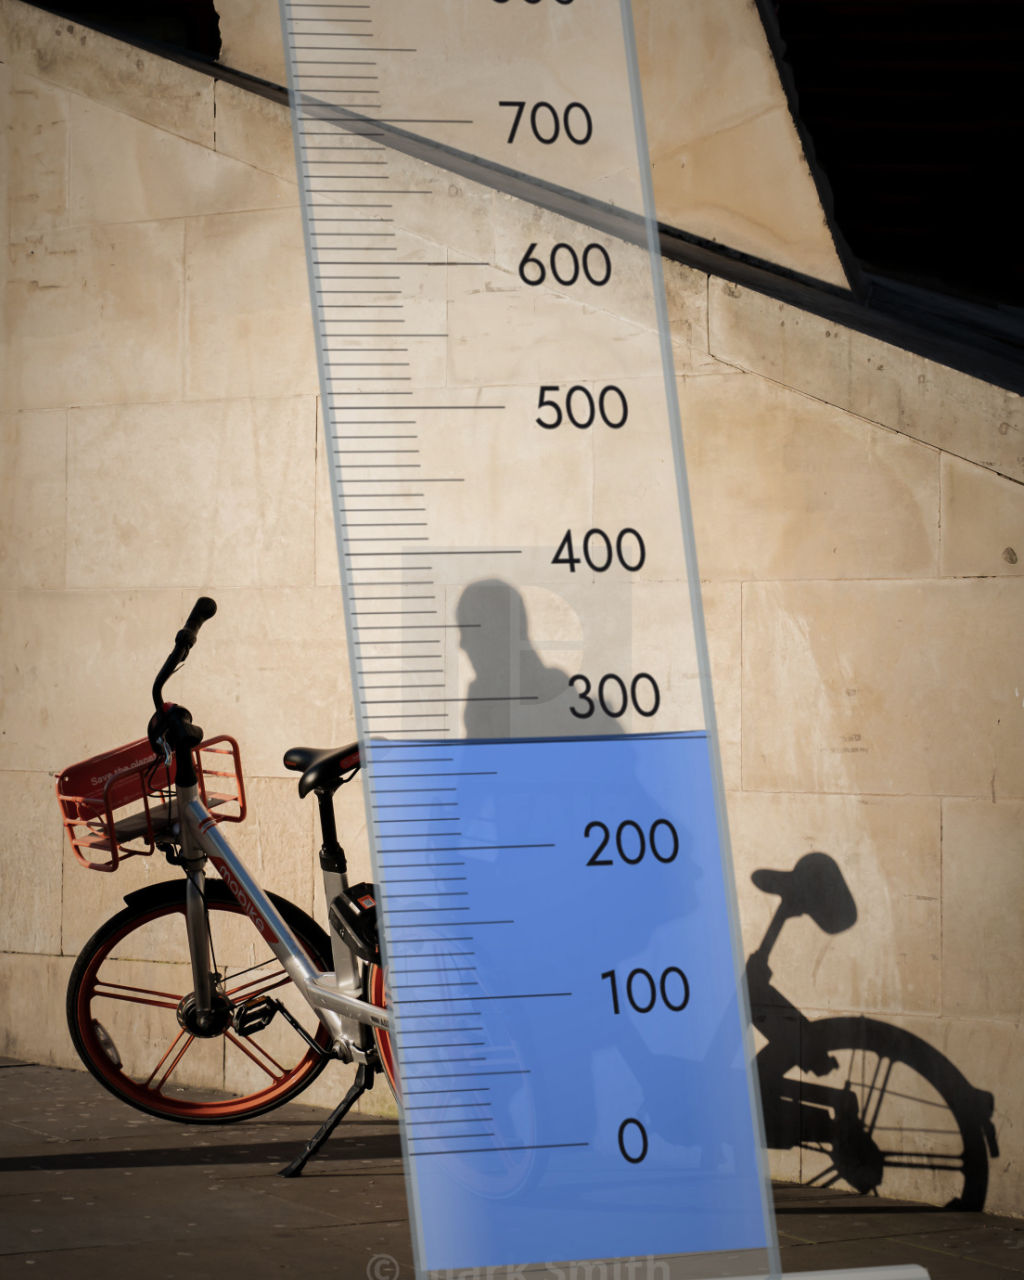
270 mL
